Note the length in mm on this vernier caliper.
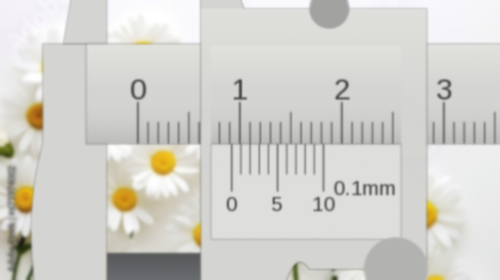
9.2 mm
